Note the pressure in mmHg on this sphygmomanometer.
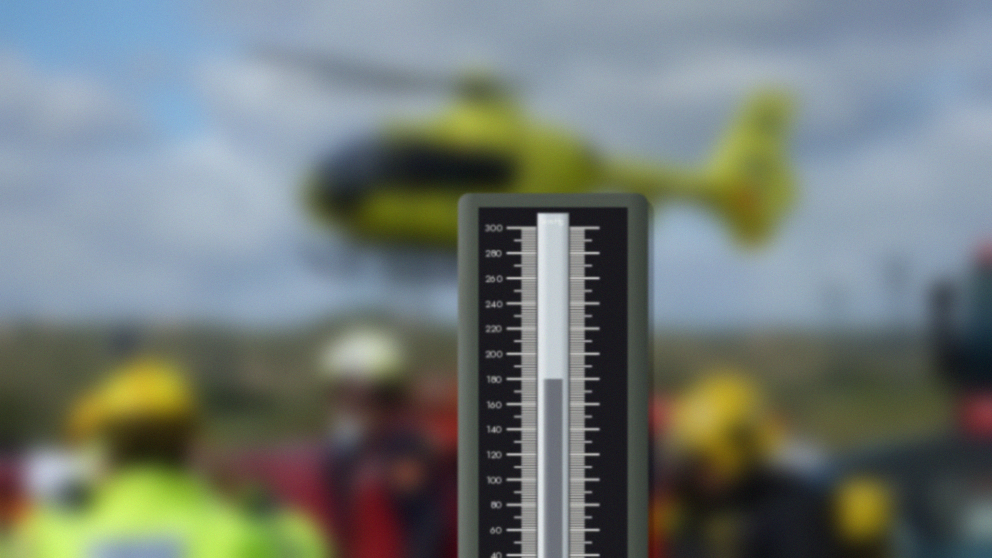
180 mmHg
